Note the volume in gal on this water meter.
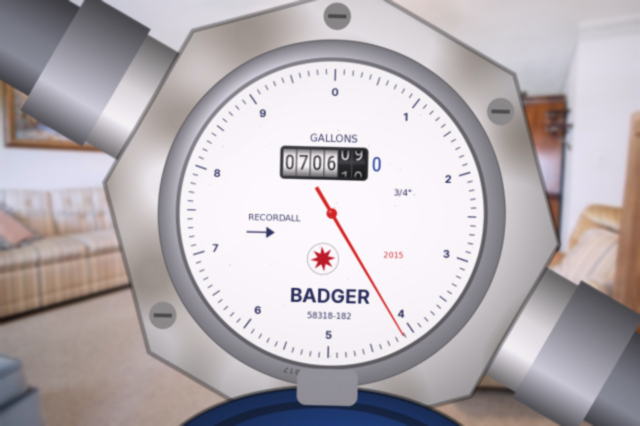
706094.1 gal
